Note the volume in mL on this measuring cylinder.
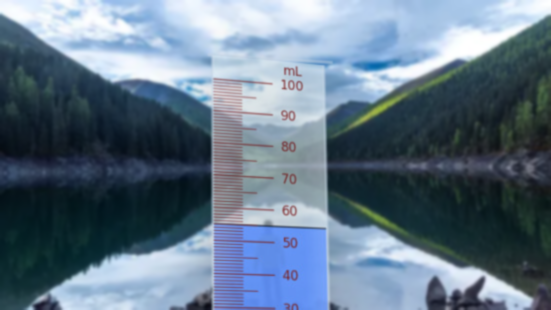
55 mL
